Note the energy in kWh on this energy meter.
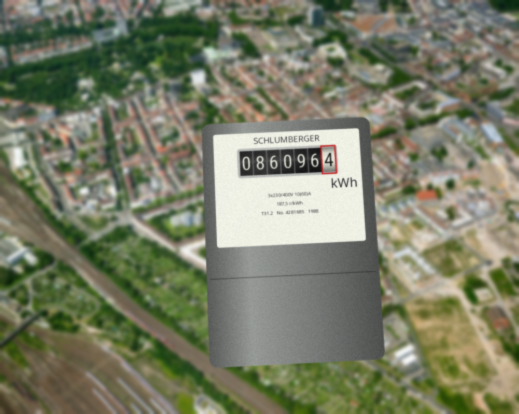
86096.4 kWh
